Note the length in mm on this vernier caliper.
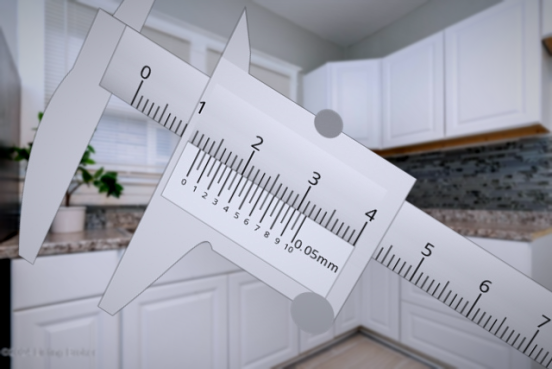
12.6 mm
